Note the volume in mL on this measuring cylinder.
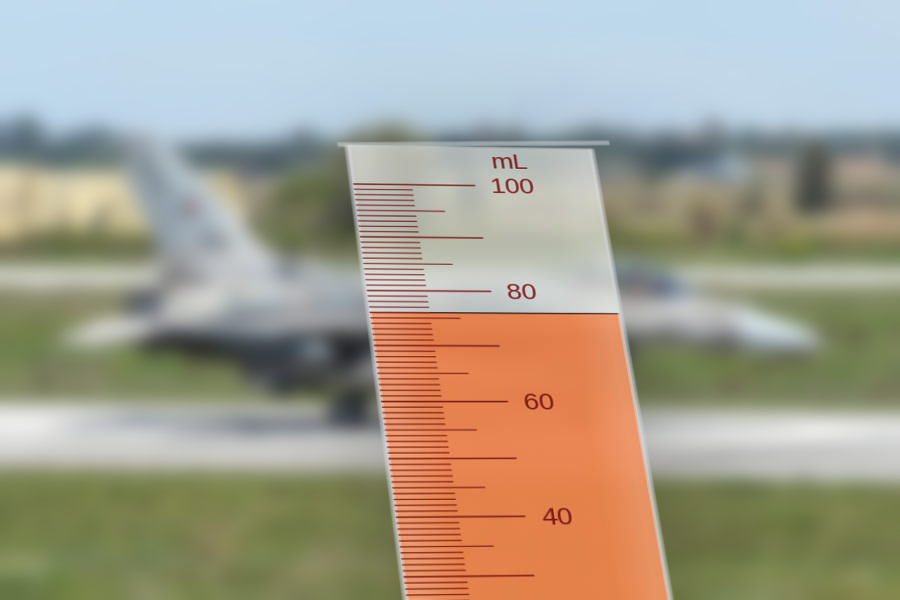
76 mL
